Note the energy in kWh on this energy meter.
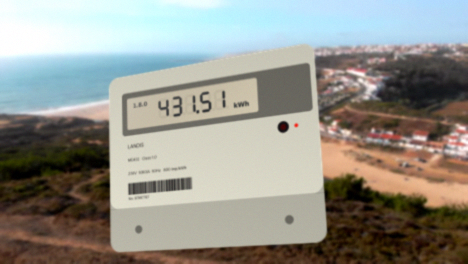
431.51 kWh
